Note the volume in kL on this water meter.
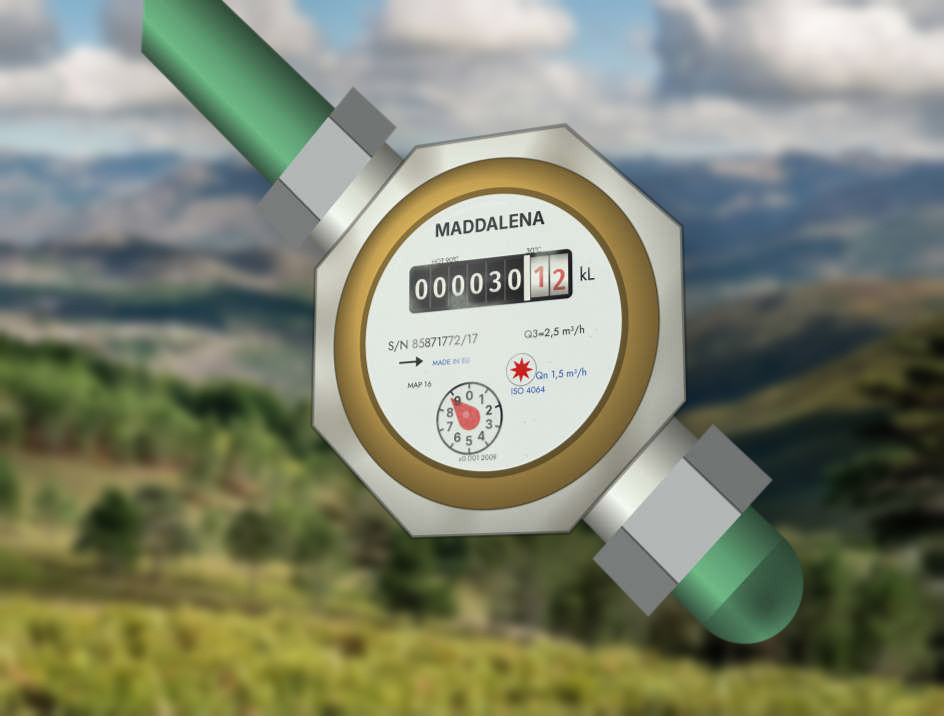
30.118 kL
